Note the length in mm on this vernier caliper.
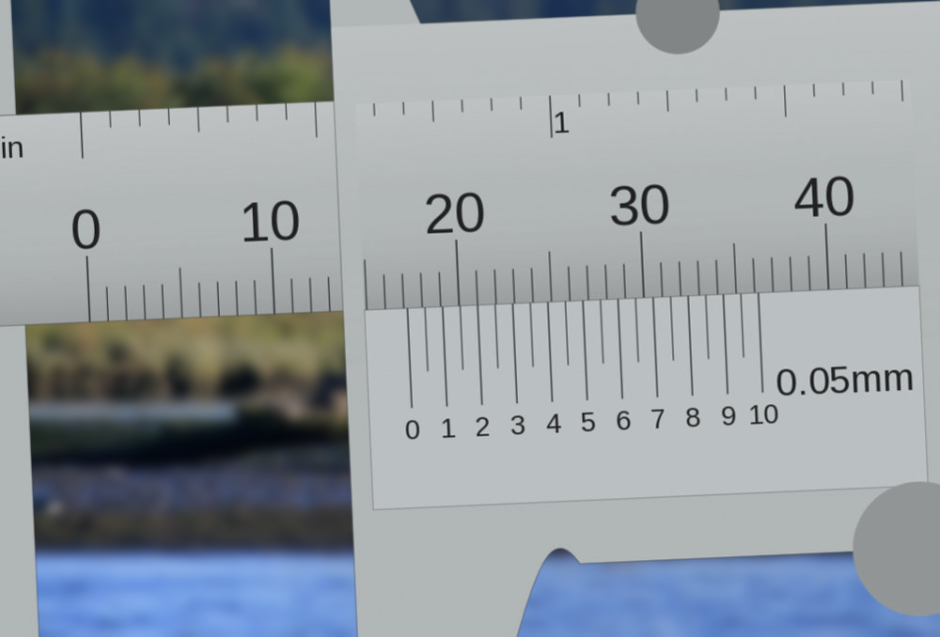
17.2 mm
